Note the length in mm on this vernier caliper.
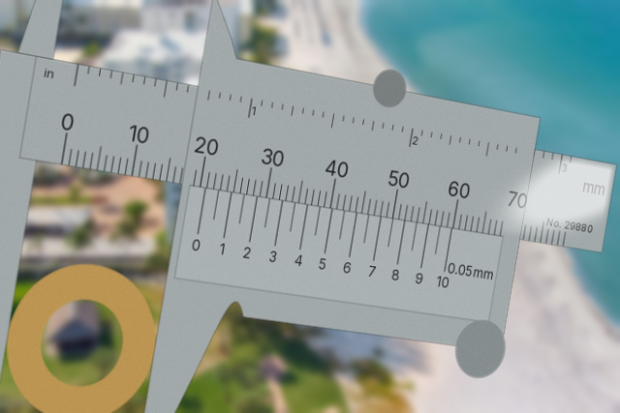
20.8 mm
